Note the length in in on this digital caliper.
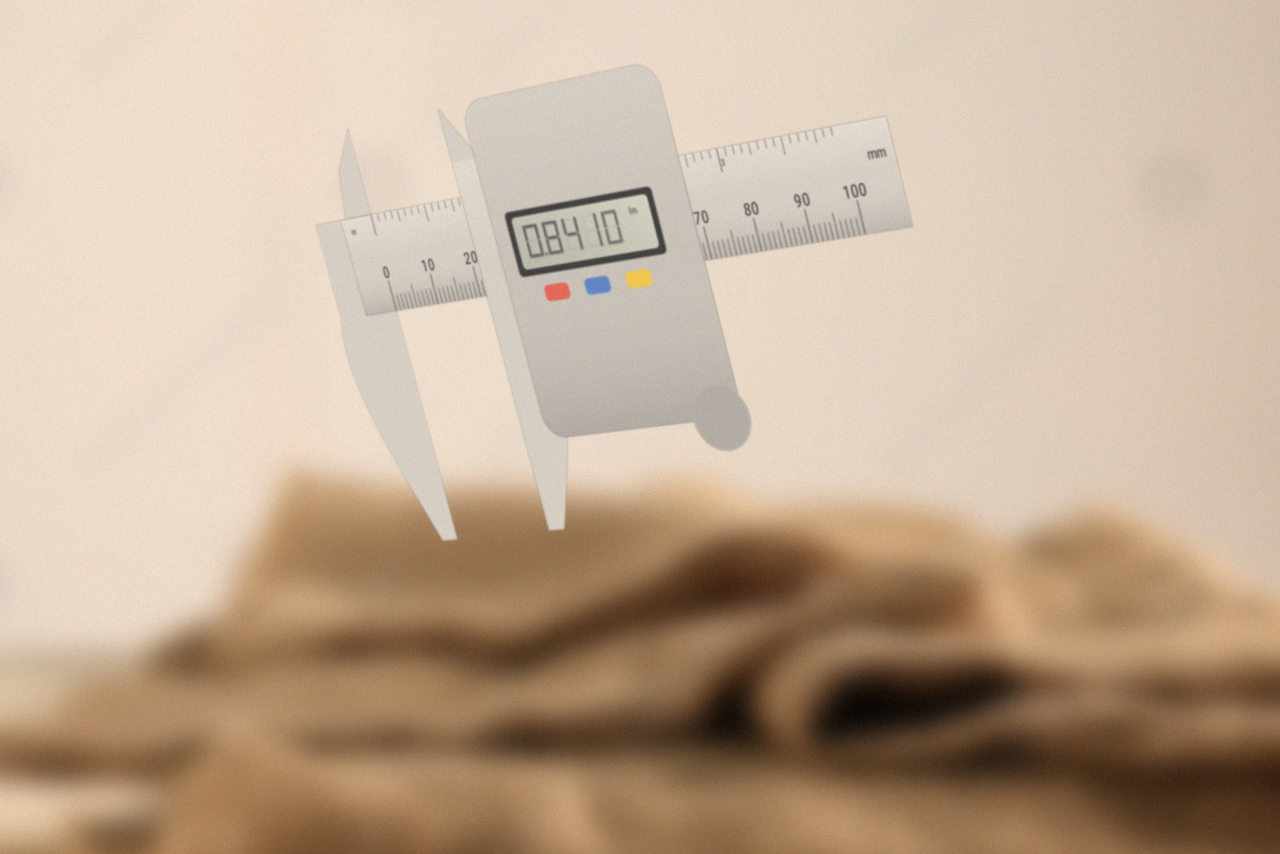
0.8410 in
